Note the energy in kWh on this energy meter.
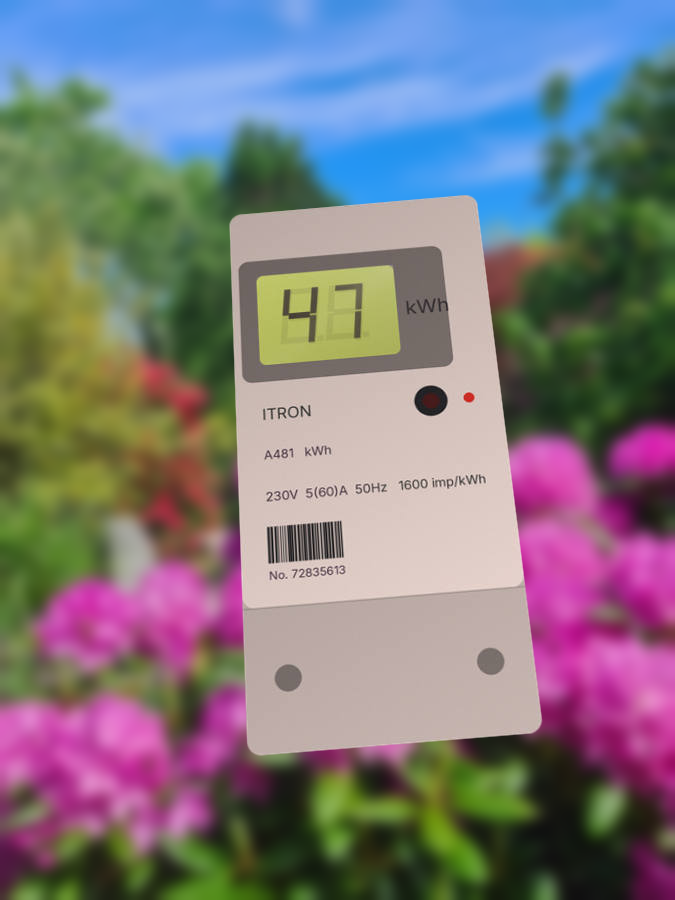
47 kWh
